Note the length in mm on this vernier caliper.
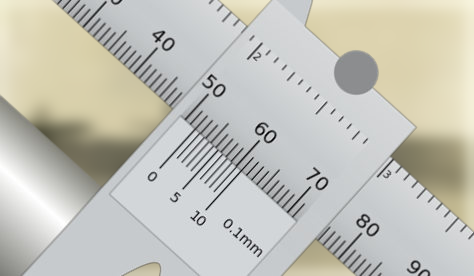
52.0 mm
